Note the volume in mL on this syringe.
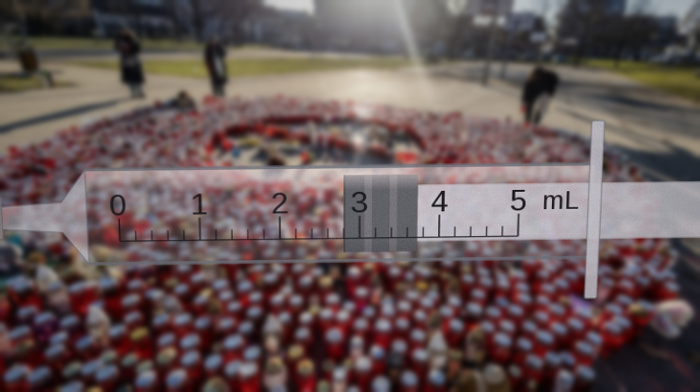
2.8 mL
